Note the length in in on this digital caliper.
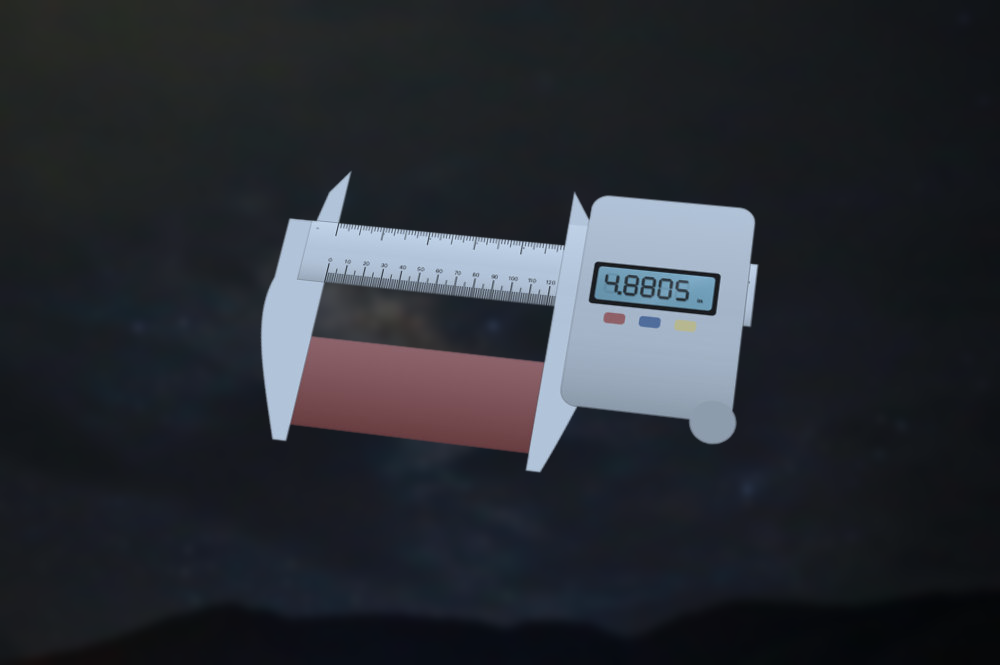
4.8805 in
